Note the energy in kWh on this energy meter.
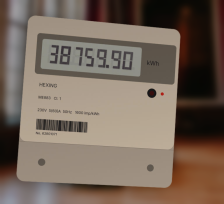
38759.90 kWh
